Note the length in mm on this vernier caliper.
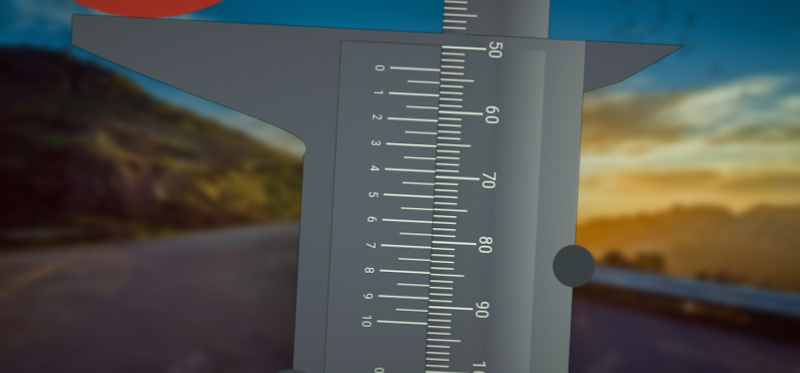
53.6 mm
